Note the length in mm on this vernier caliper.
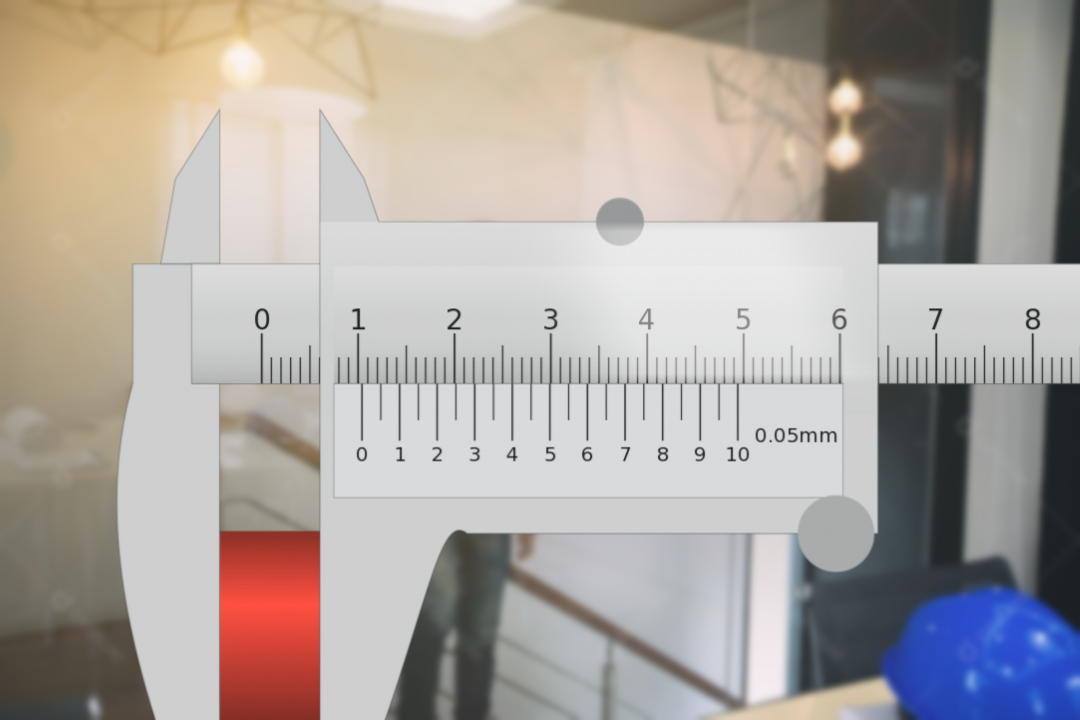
10.4 mm
